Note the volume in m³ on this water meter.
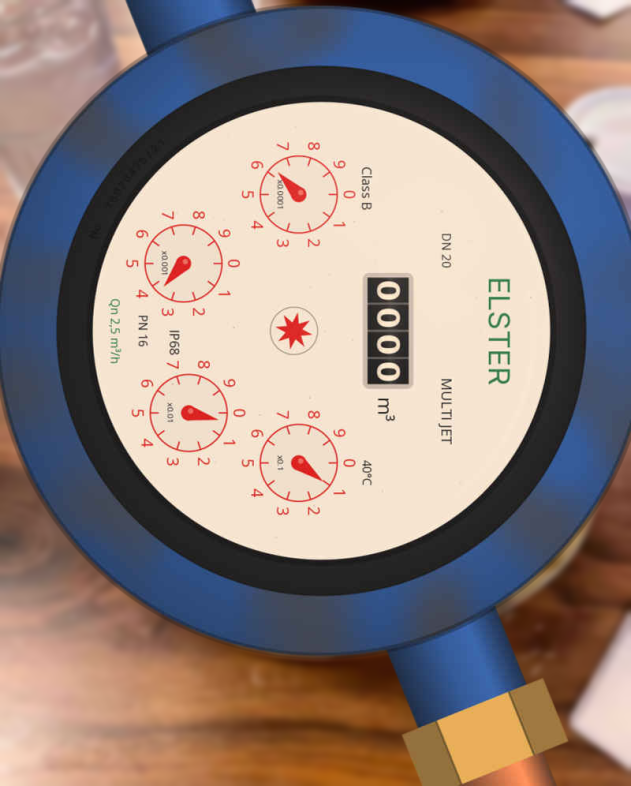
0.1036 m³
